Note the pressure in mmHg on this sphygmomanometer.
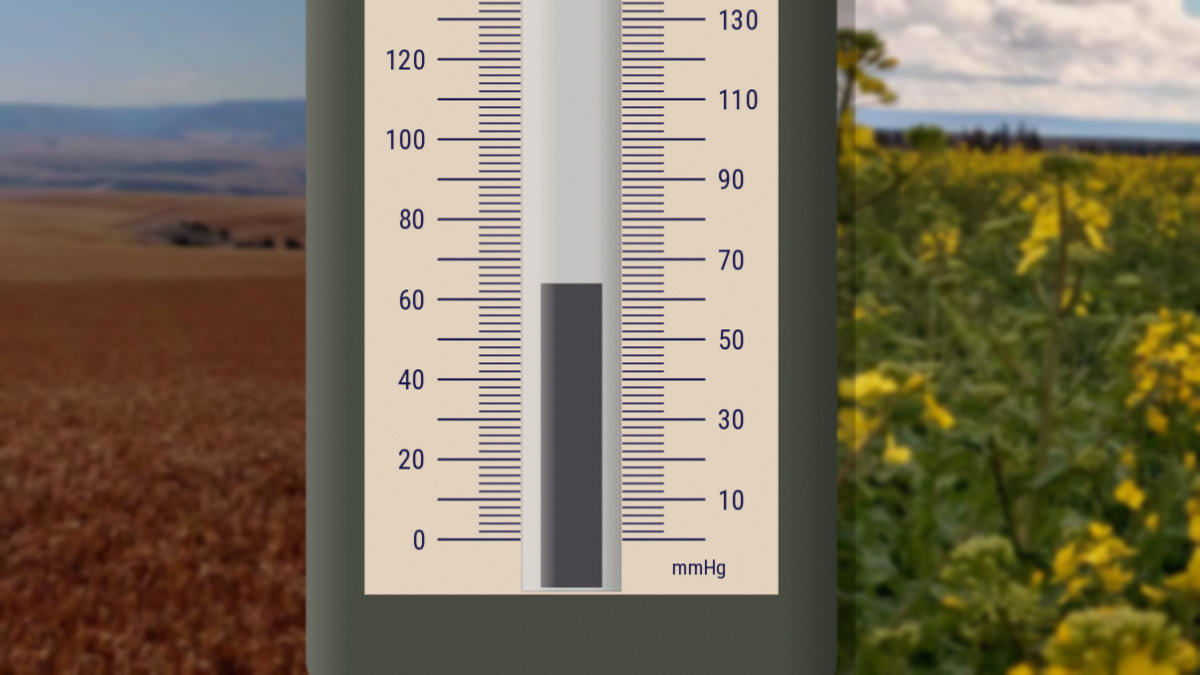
64 mmHg
